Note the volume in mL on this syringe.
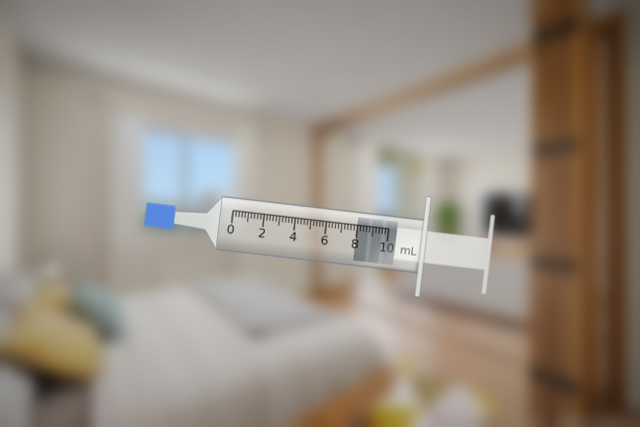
8 mL
